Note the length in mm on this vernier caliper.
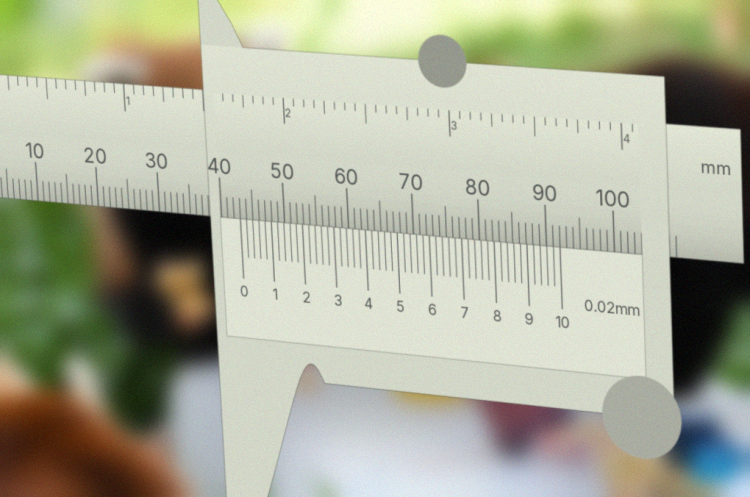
43.0 mm
